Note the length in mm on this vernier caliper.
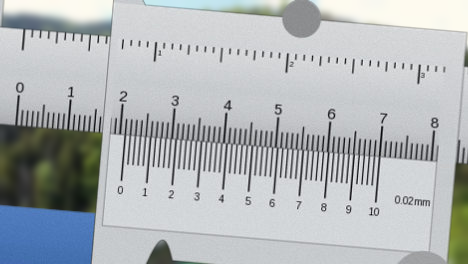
21.0 mm
